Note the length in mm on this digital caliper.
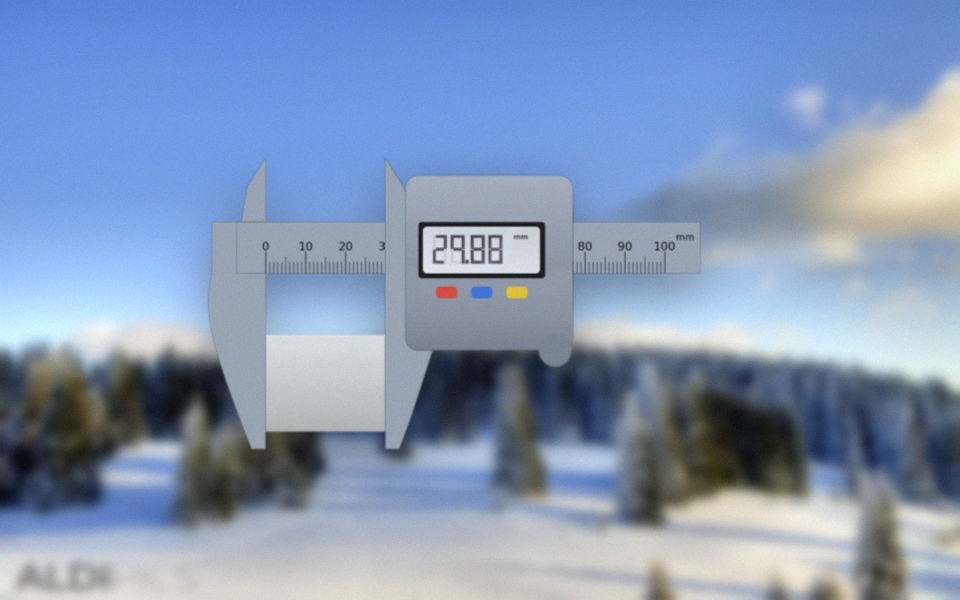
29.88 mm
